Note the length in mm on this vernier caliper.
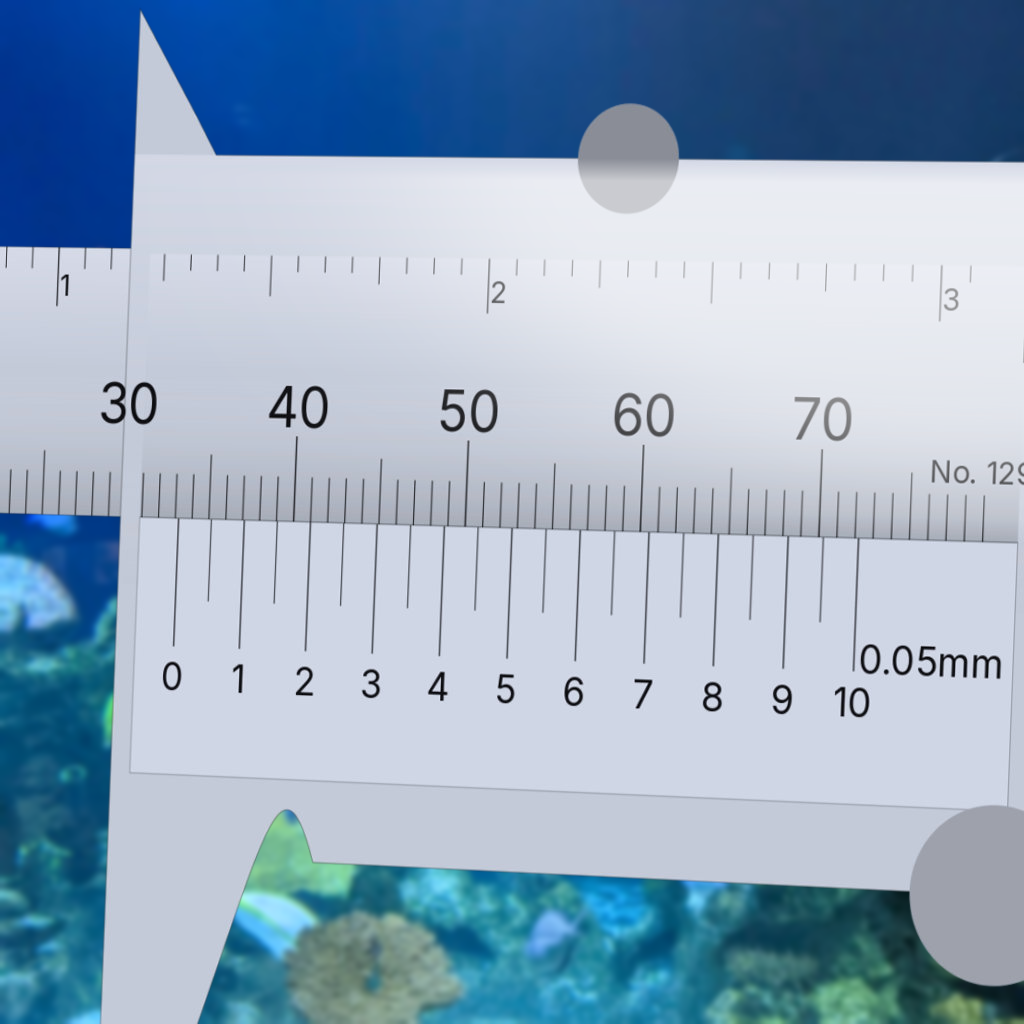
33.2 mm
